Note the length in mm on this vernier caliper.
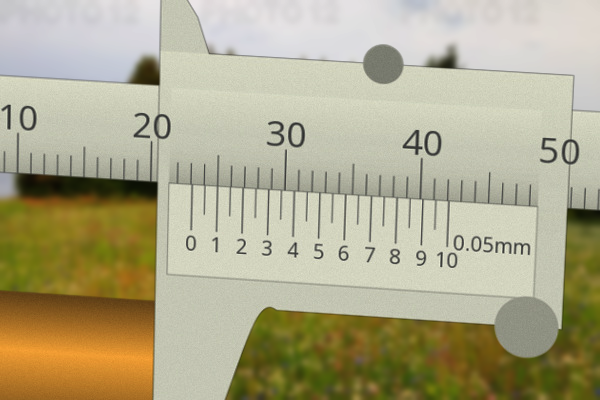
23.1 mm
